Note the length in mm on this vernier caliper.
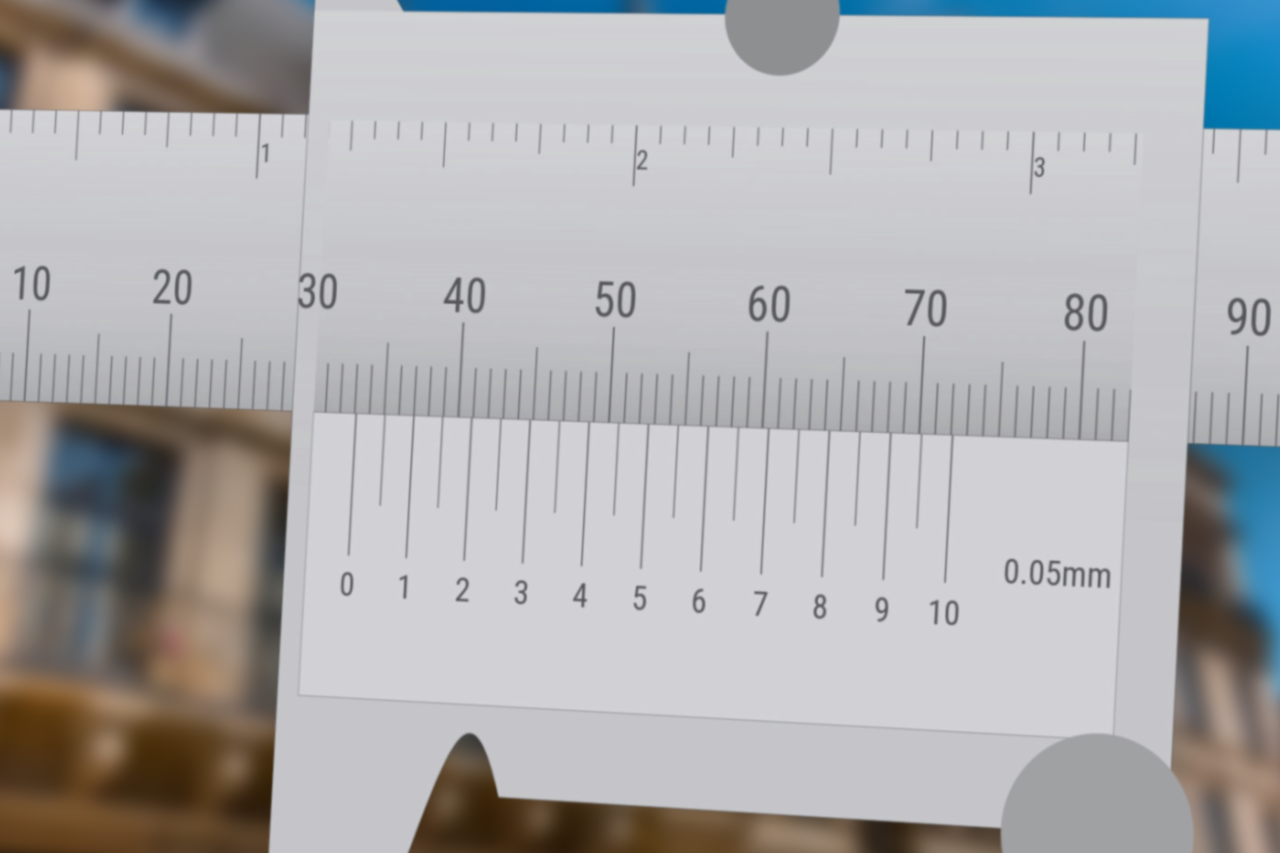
33.1 mm
